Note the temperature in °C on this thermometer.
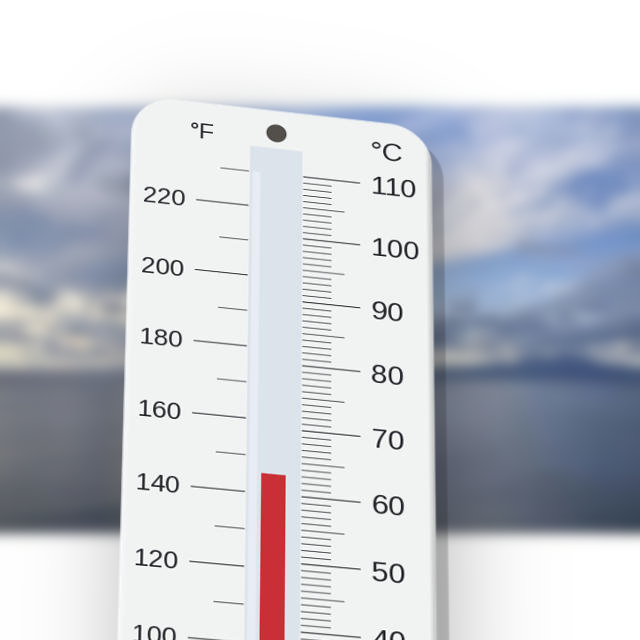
63 °C
